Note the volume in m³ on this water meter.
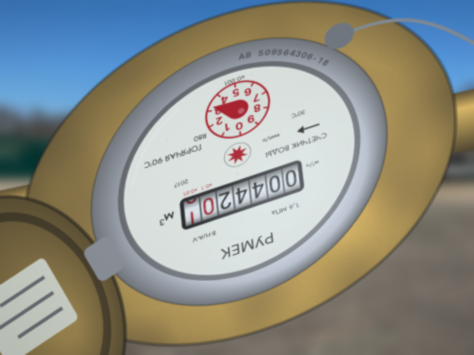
442.013 m³
